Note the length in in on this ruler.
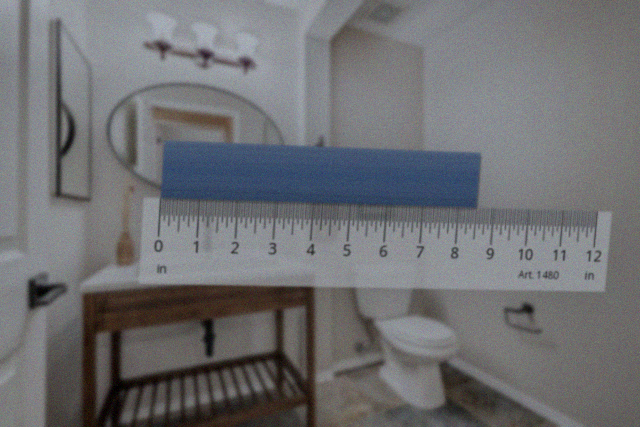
8.5 in
